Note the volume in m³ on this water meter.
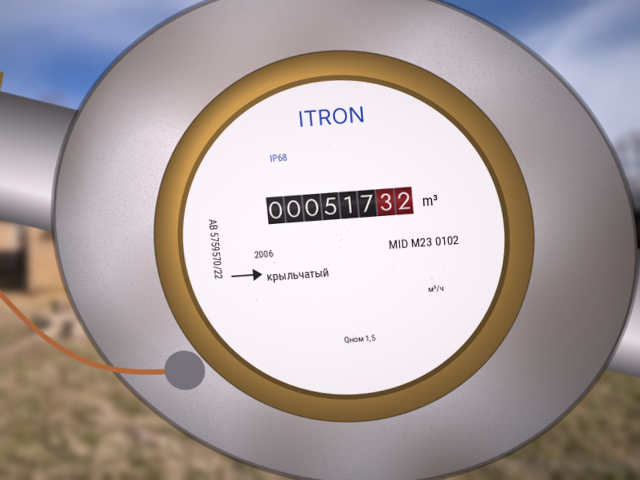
517.32 m³
